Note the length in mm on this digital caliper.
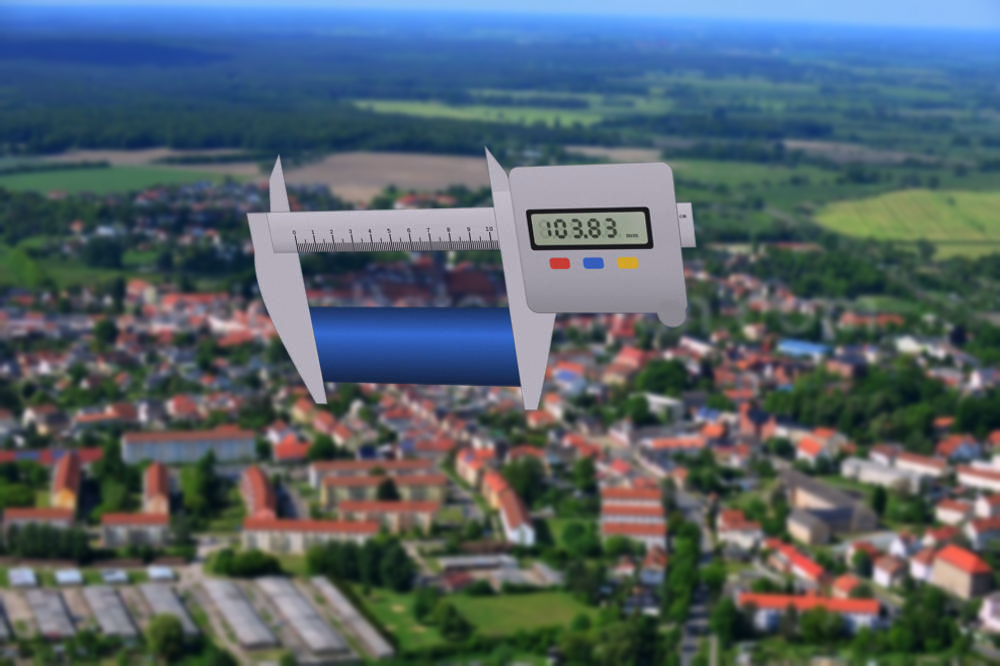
103.83 mm
